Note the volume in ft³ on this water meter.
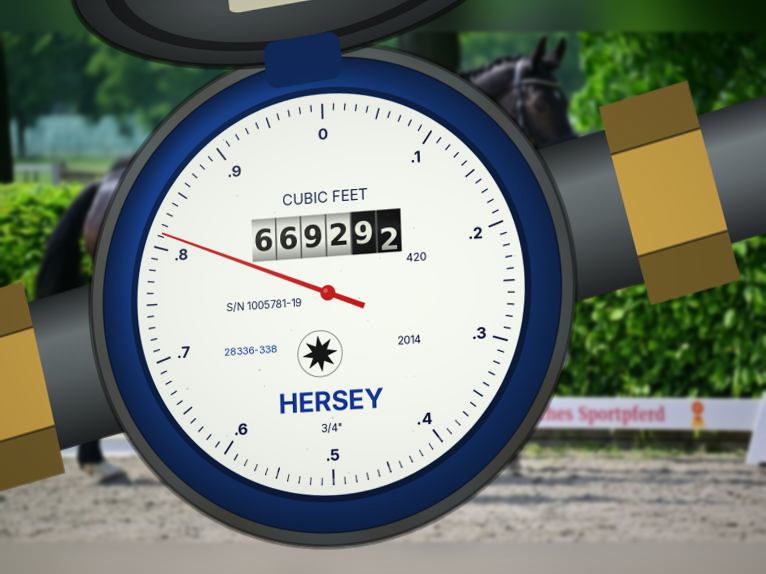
669291.81 ft³
